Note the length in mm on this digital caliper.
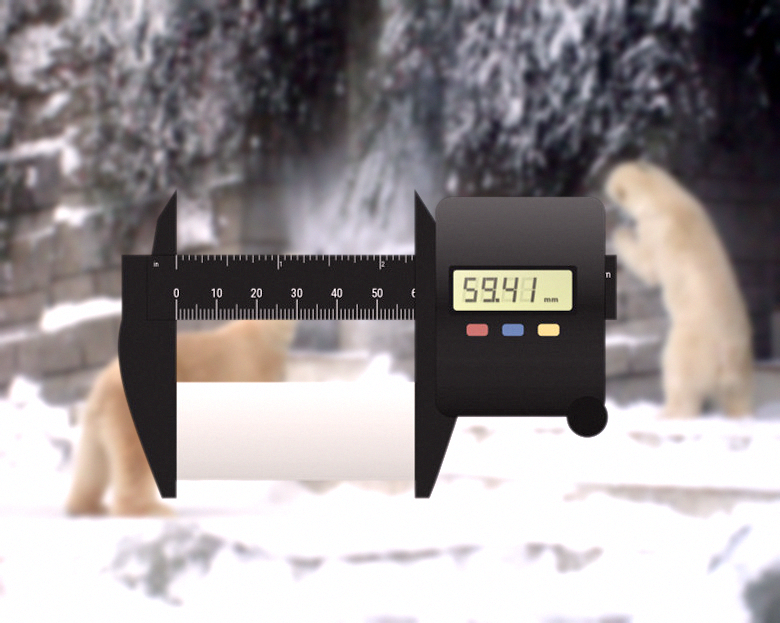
59.41 mm
